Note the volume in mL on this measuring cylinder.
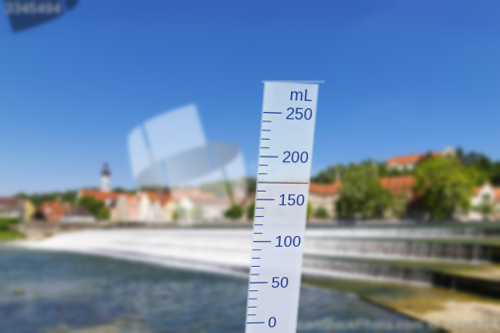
170 mL
